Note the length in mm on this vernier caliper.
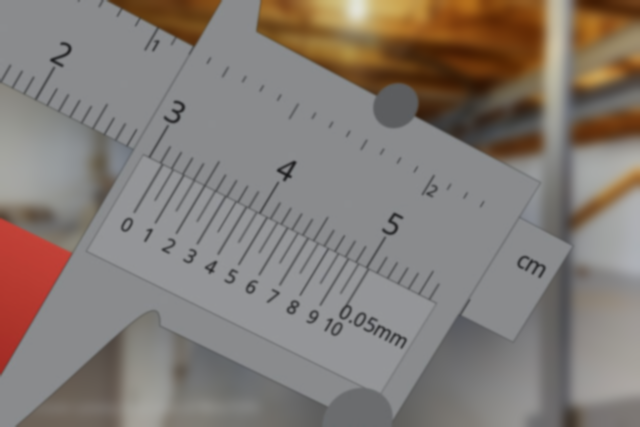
31.2 mm
